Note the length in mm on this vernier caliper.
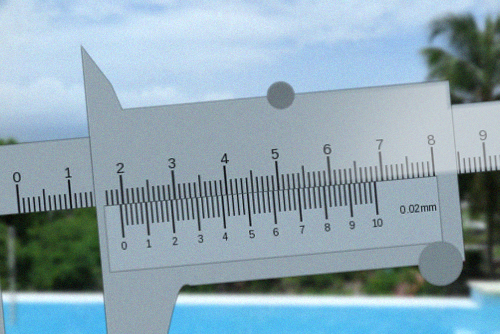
19.5 mm
